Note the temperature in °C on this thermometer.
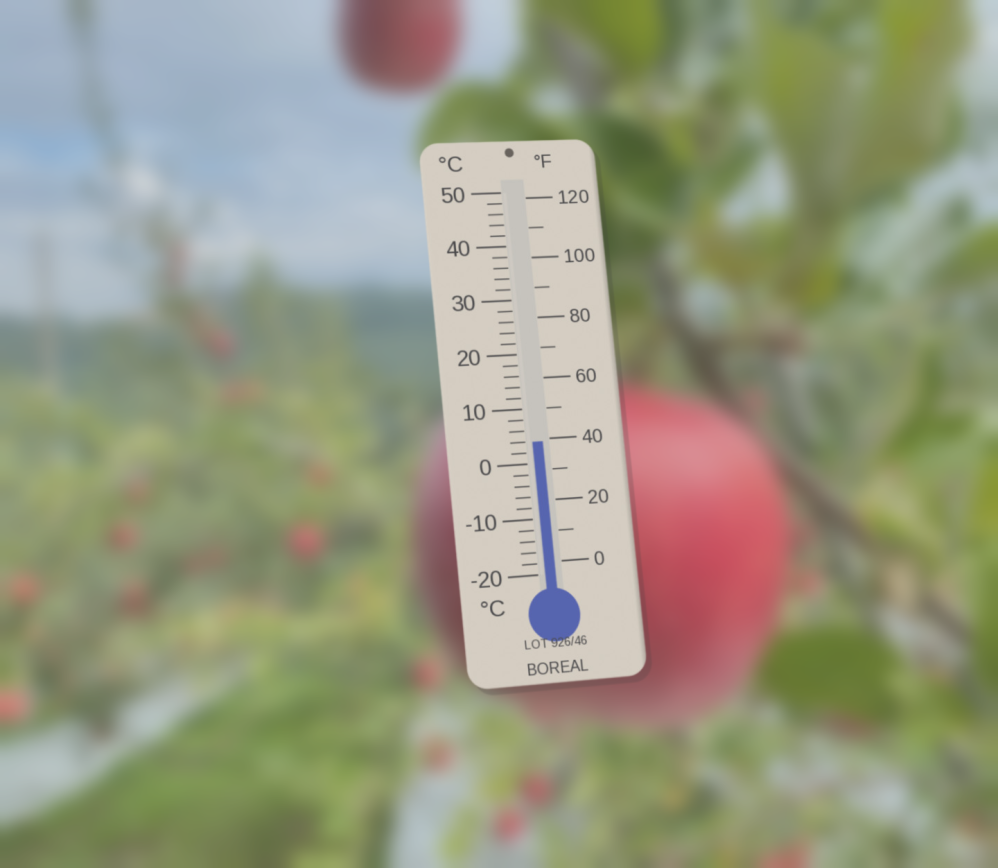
4 °C
